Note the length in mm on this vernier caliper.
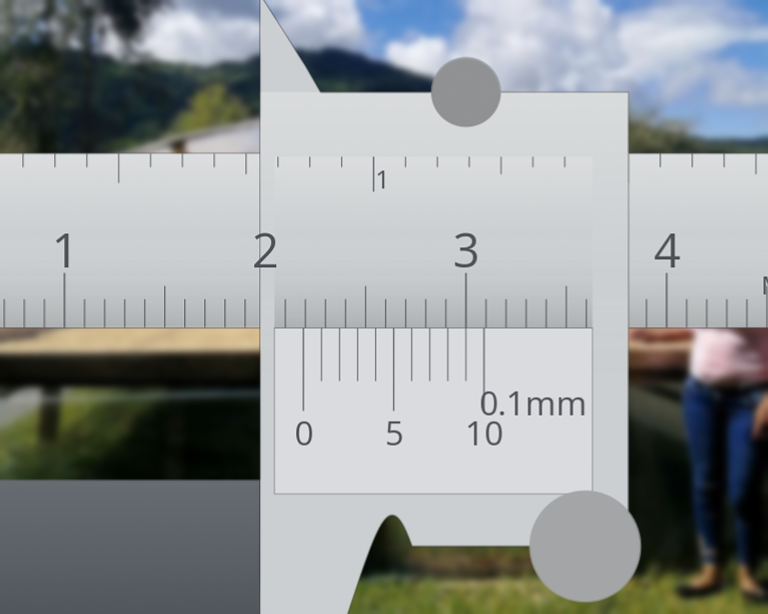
21.9 mm
